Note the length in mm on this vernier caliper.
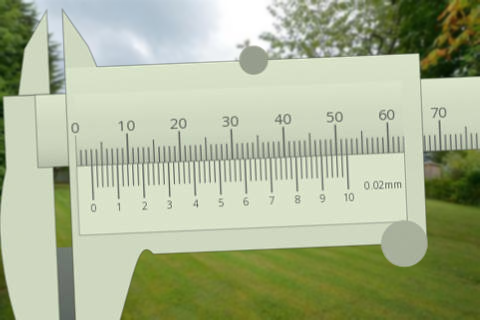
3.0 mm
